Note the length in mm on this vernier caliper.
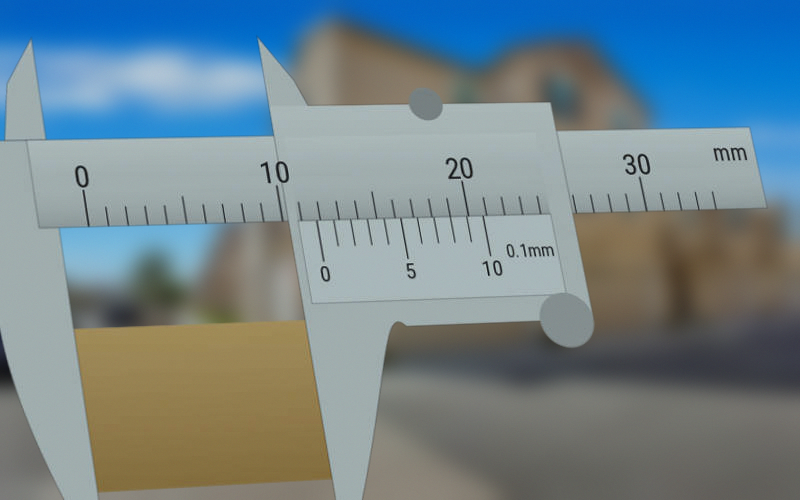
11.8 mm
